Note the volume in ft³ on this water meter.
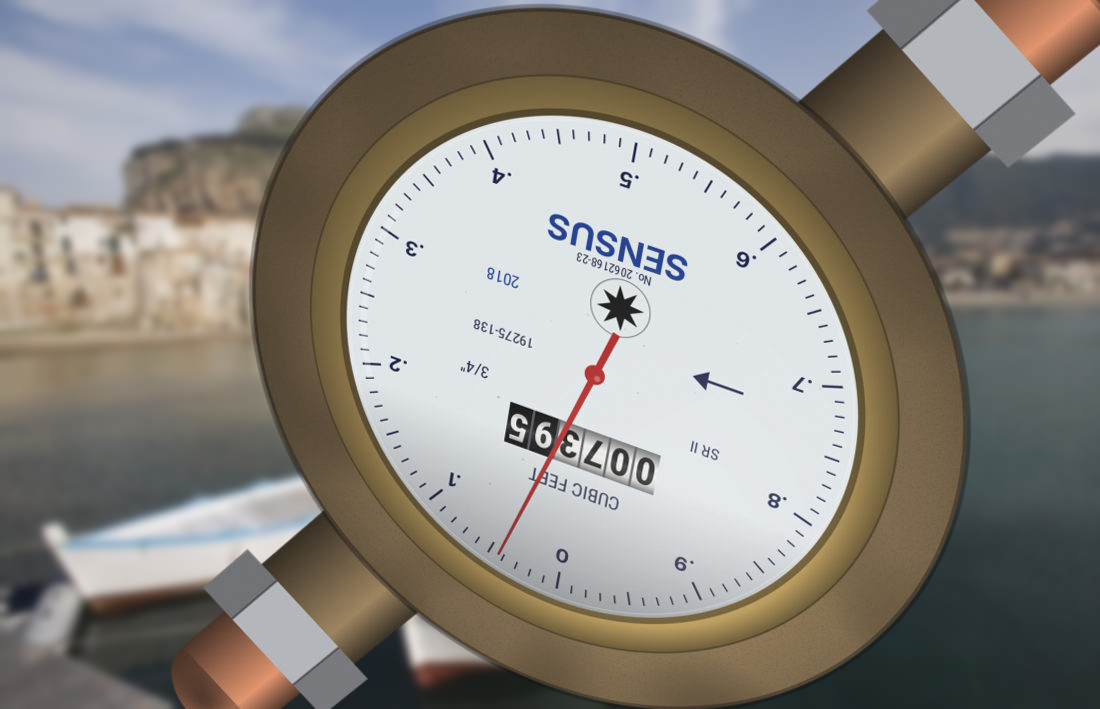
7395.04 ft³
